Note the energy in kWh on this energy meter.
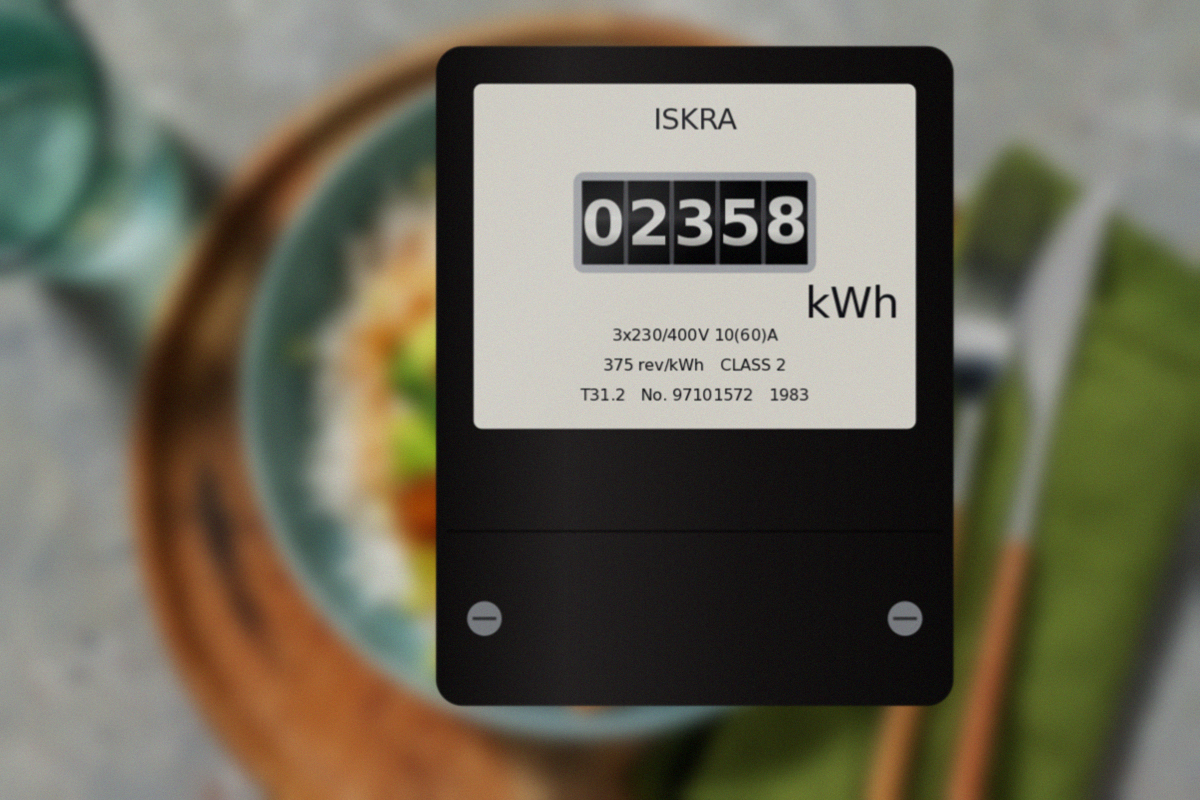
2358 kWh
